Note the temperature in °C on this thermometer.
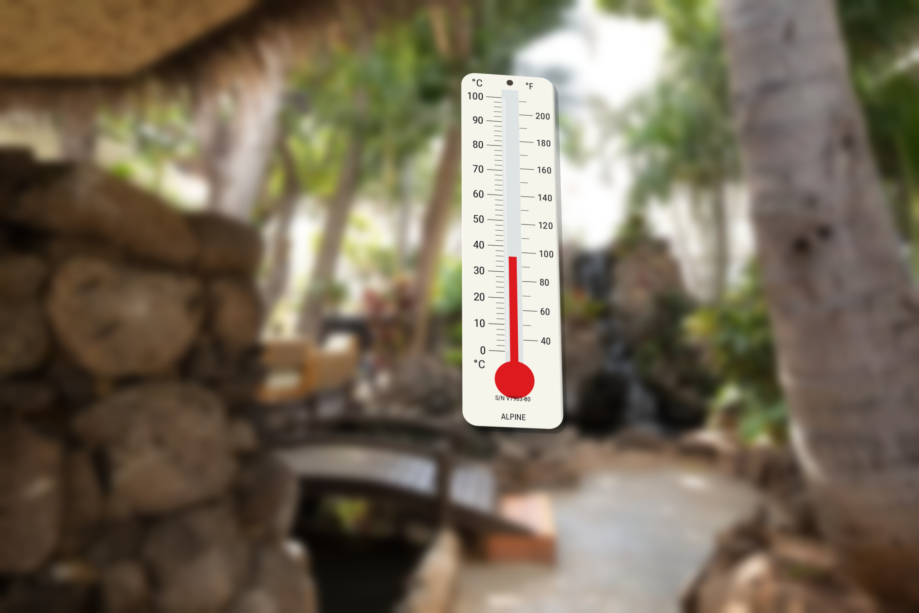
36 °C
